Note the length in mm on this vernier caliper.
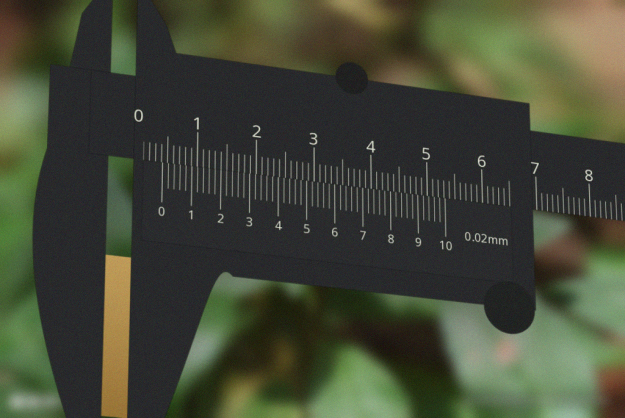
4.2 mm
